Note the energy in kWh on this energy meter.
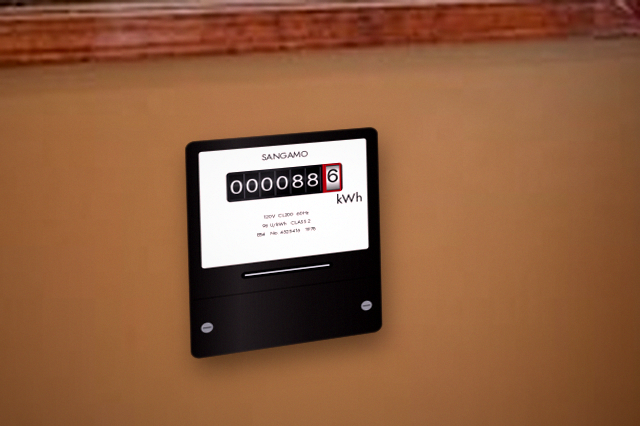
88.6 kWh
